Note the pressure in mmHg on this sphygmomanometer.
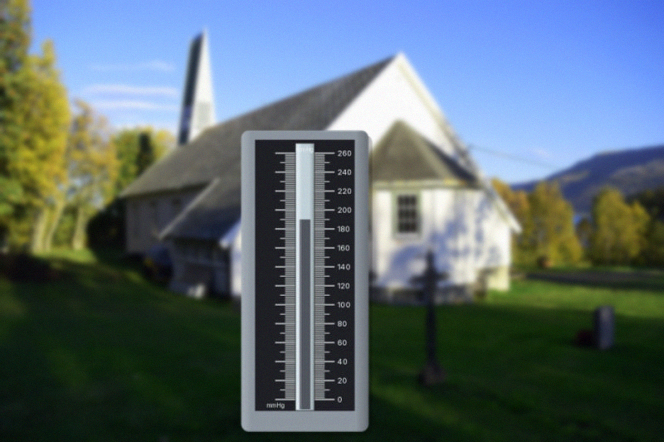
190 mmHg
